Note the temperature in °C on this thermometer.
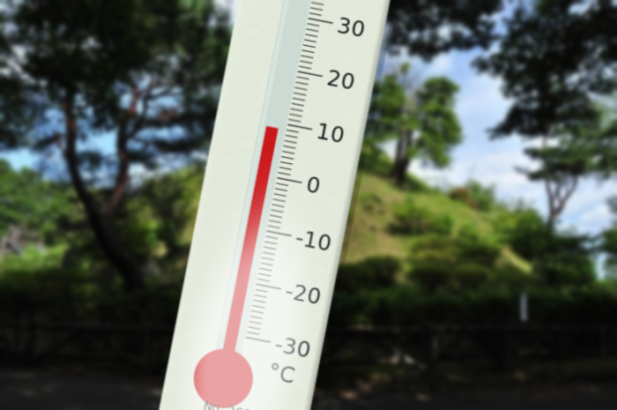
9 °C
